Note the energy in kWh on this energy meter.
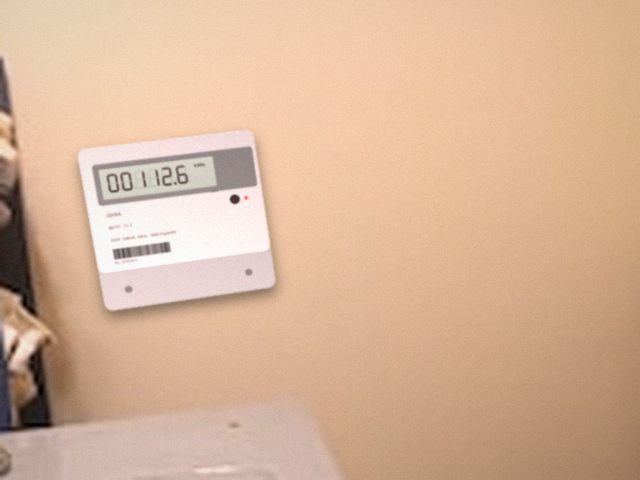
112.6 kWh
